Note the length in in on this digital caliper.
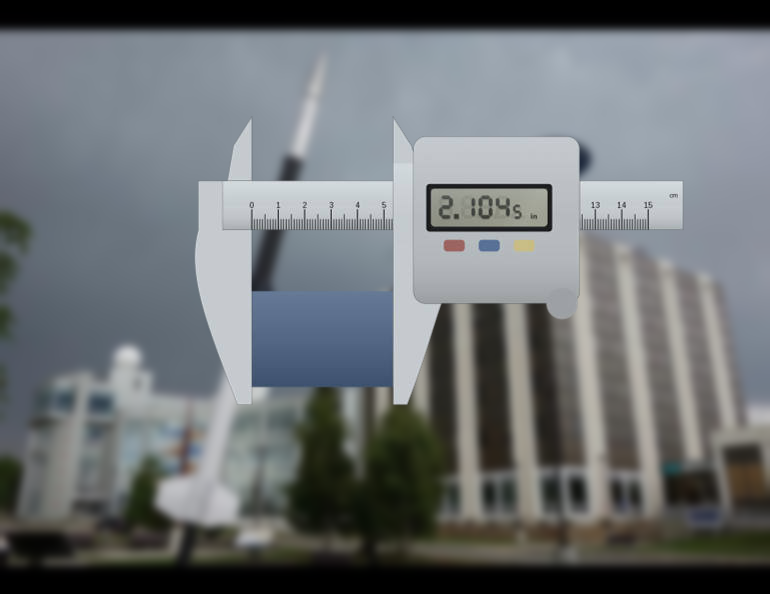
2.1045 in
